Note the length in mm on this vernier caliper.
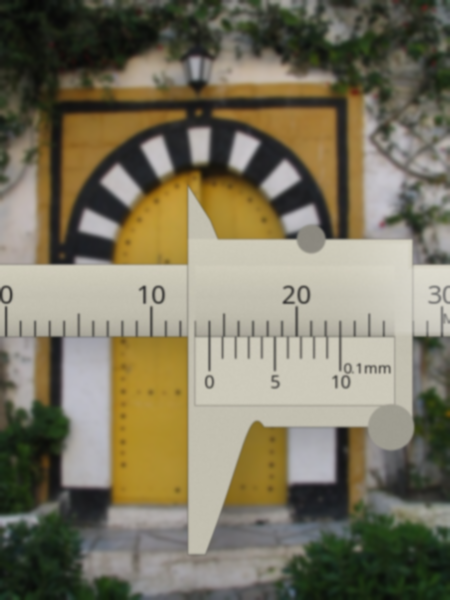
14.0 mm
